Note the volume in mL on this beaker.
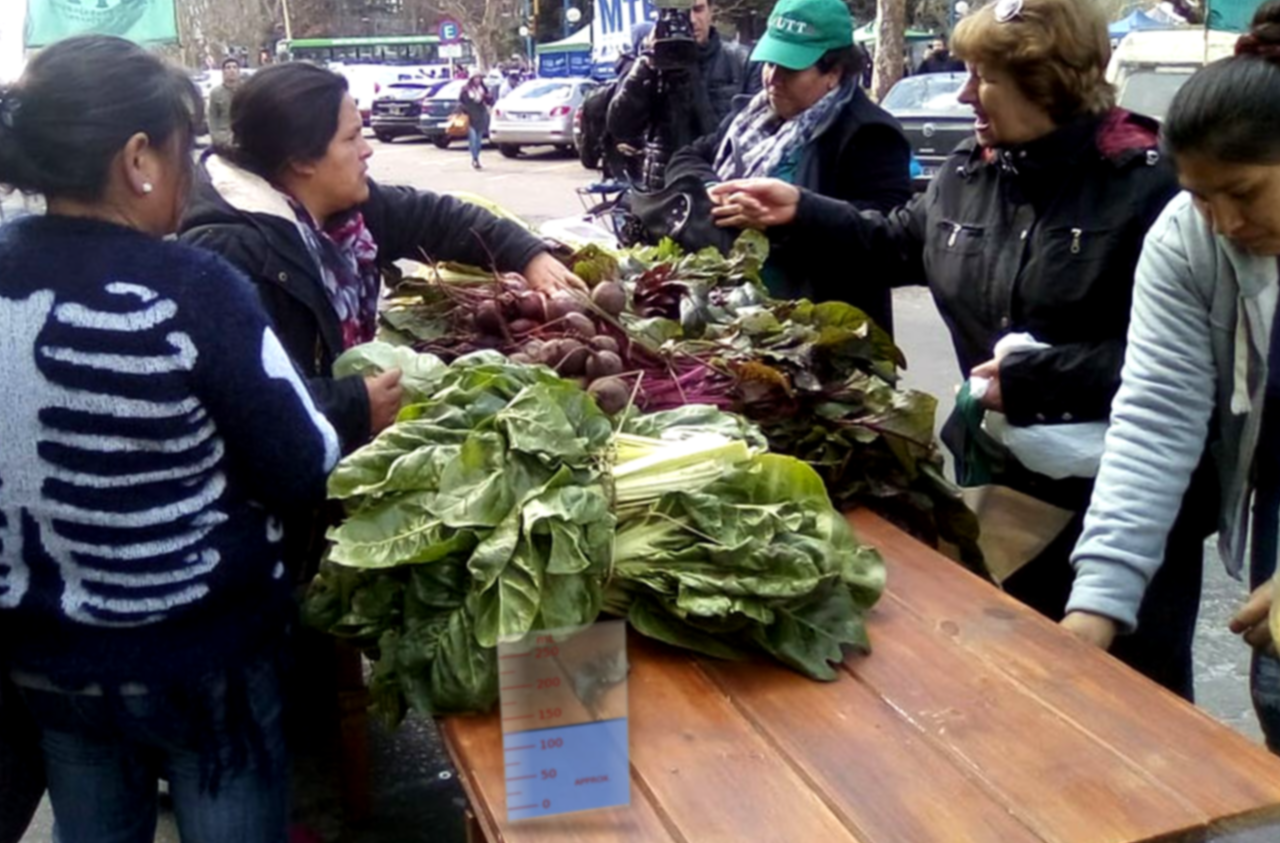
125 mL
